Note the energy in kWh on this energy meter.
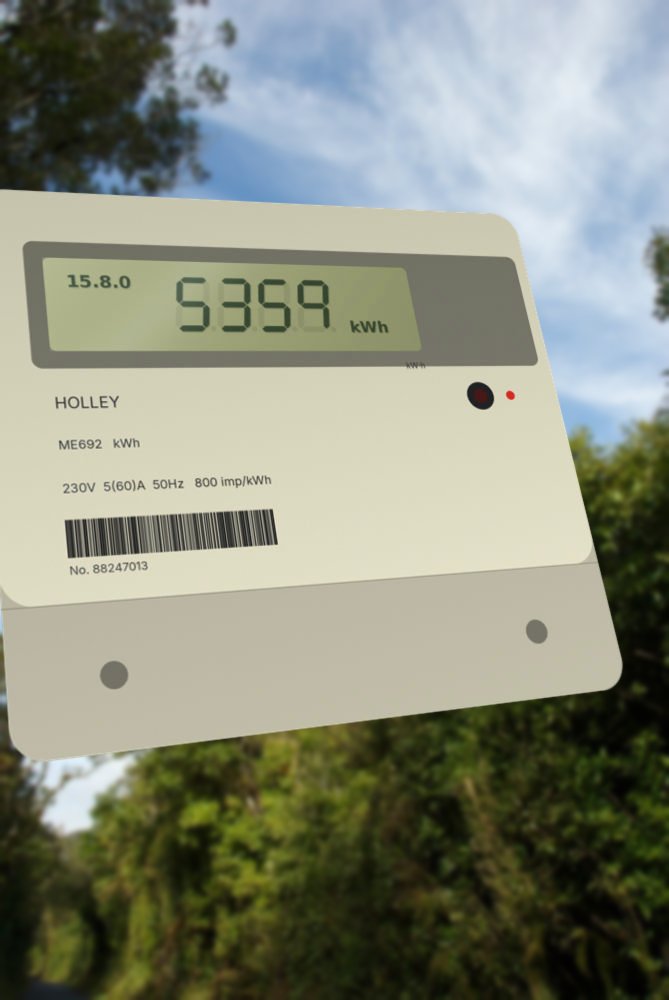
5359 kWh
